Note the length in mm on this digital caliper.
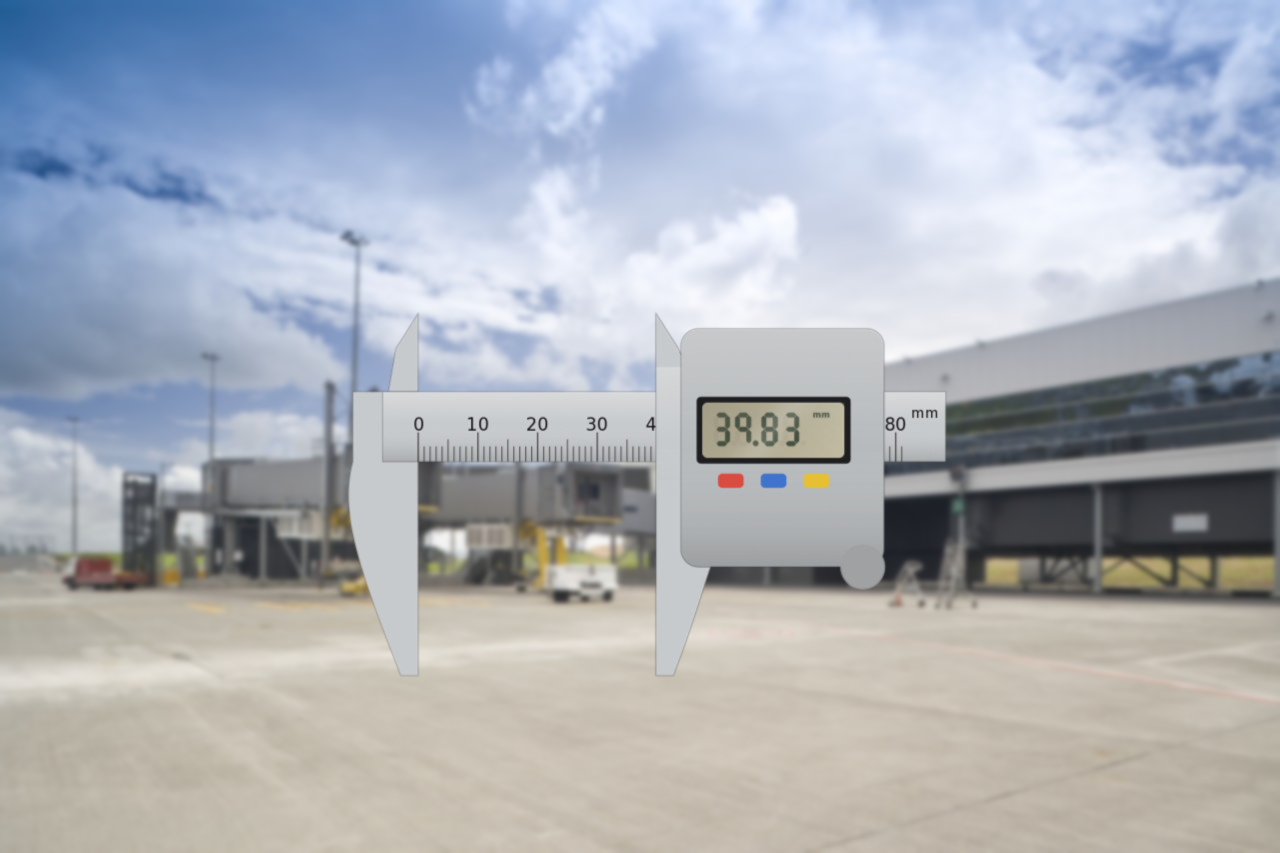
39.83 mm
